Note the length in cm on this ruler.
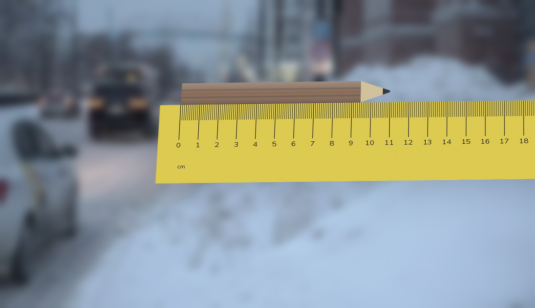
11 cm
